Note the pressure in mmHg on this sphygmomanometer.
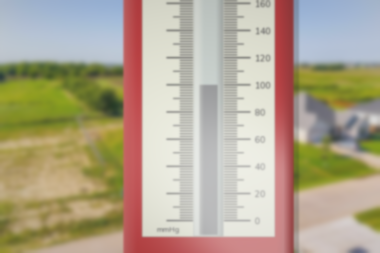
100 mmHg
